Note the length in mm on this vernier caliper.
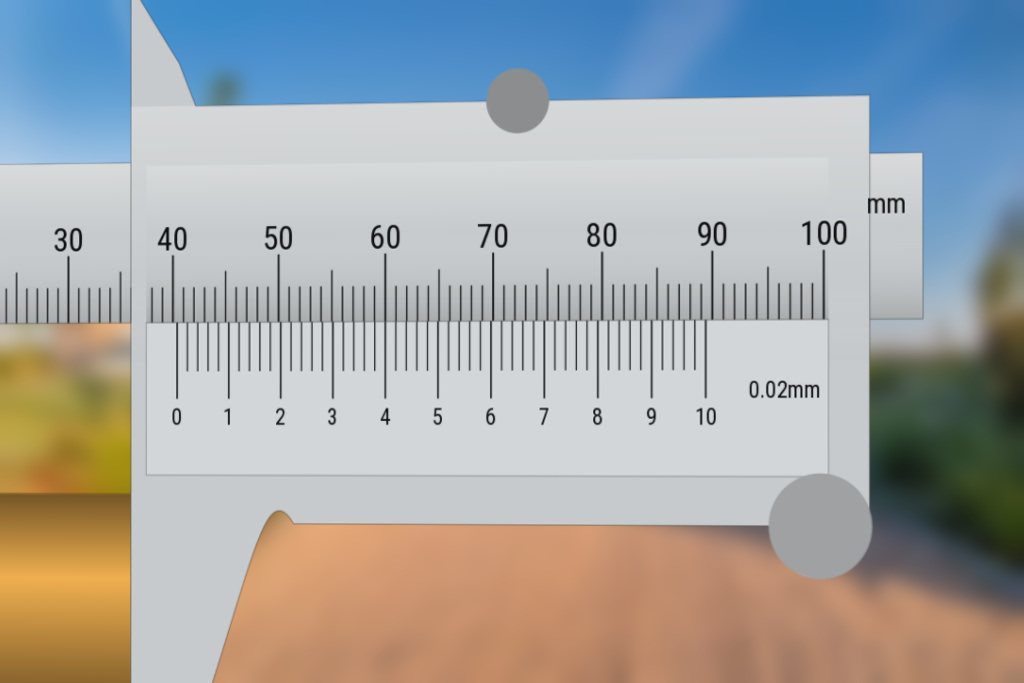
40.4 mm
